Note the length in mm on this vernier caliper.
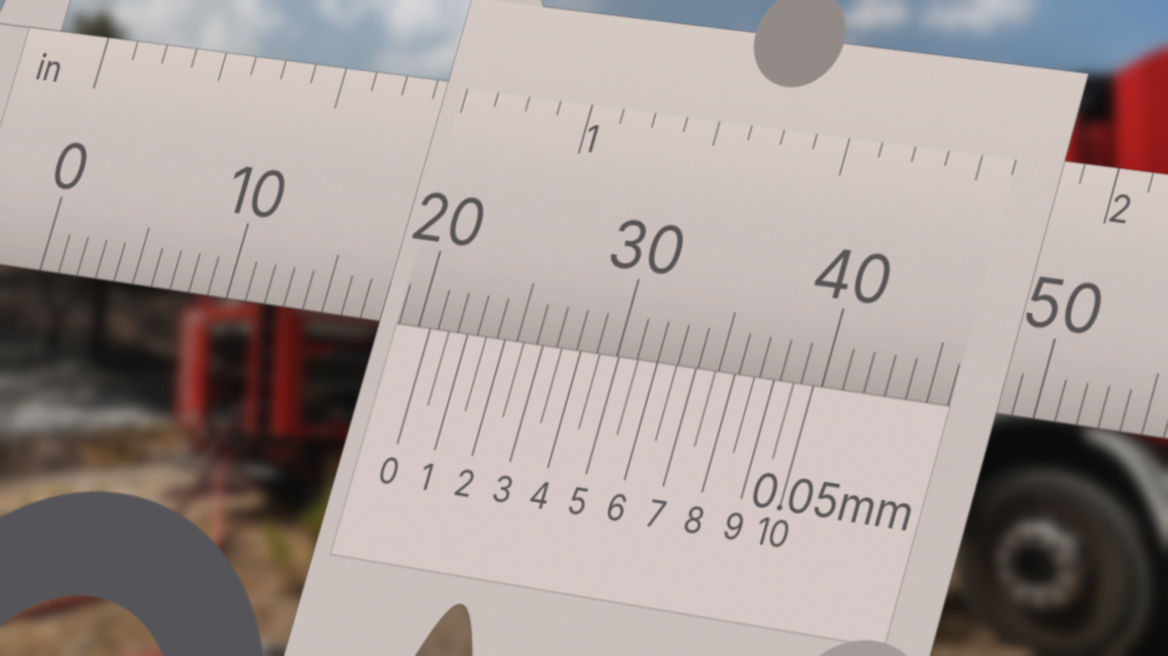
20.6 mm
